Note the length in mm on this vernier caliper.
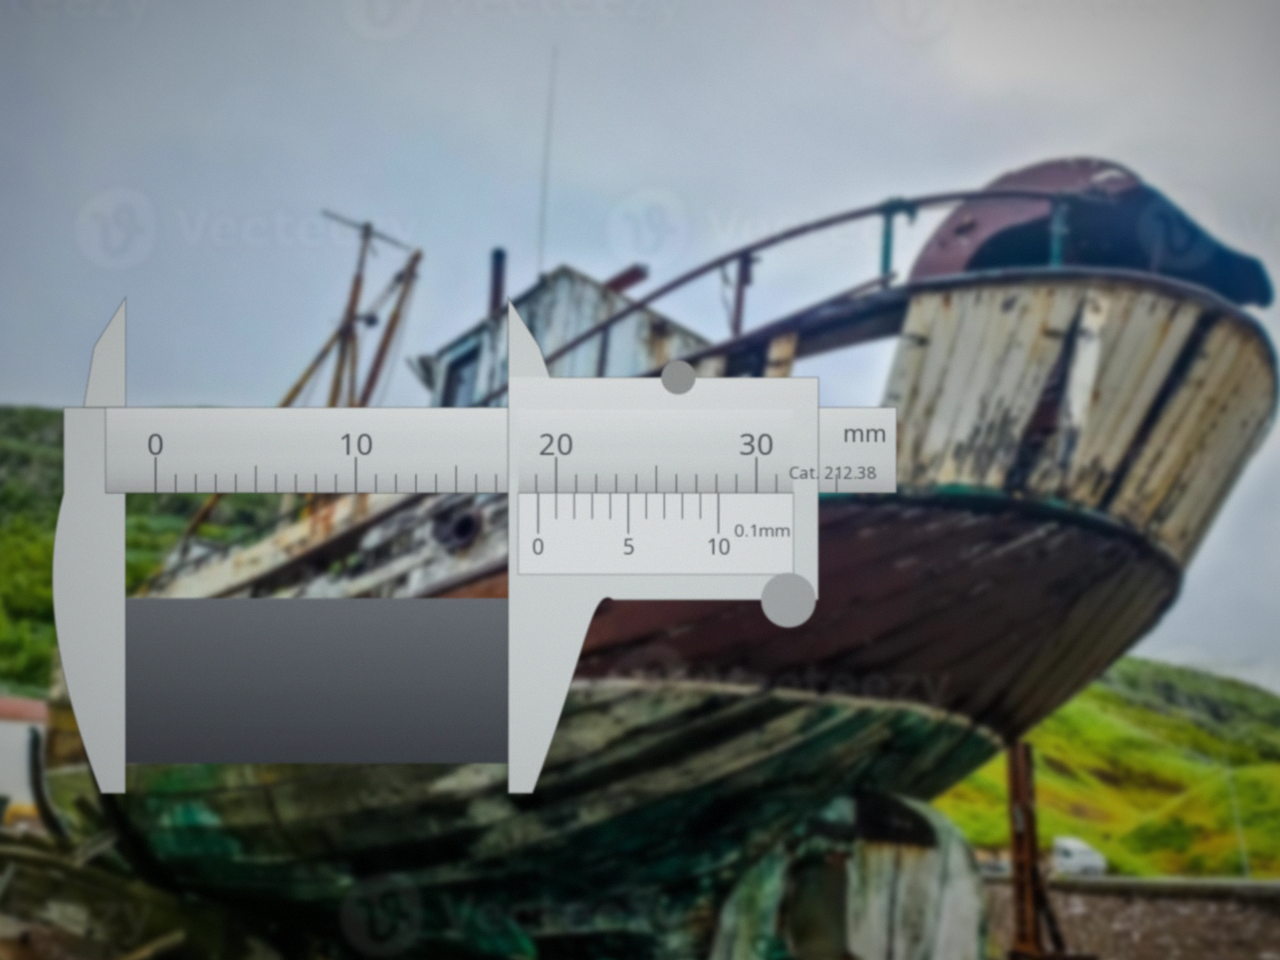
19.1 mm
